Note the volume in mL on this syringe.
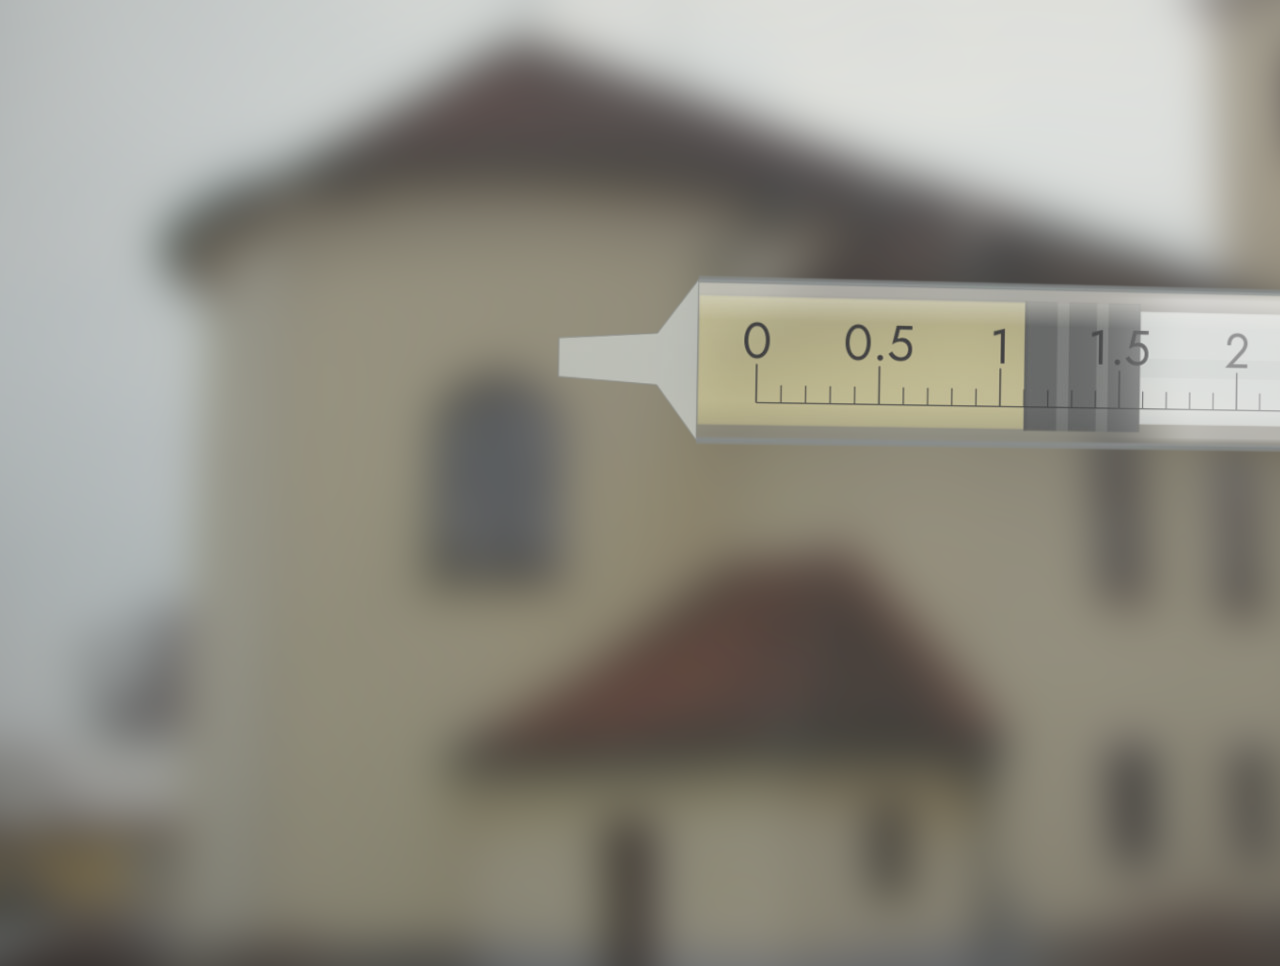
1.1 mL
